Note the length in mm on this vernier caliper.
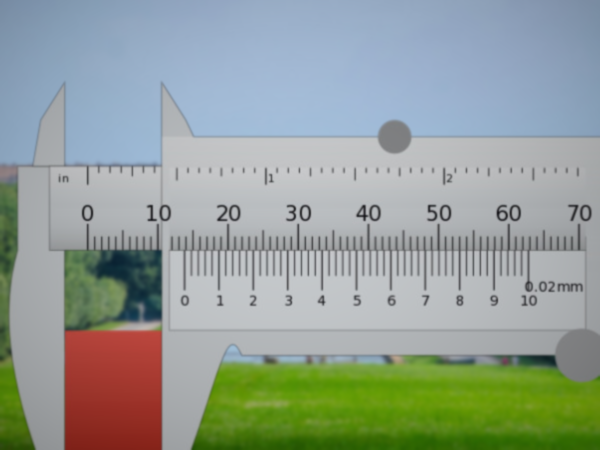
13.8 mm
